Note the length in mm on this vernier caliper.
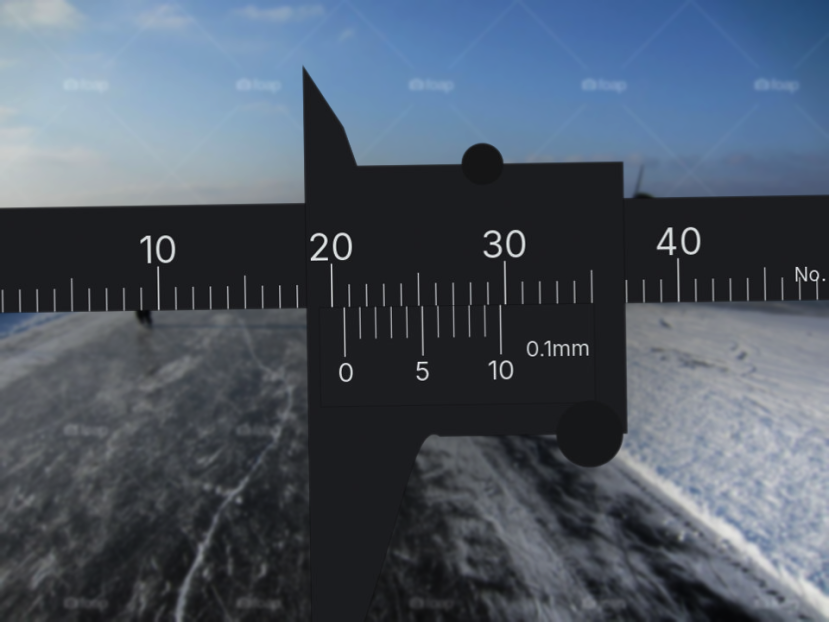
20.7 mm
